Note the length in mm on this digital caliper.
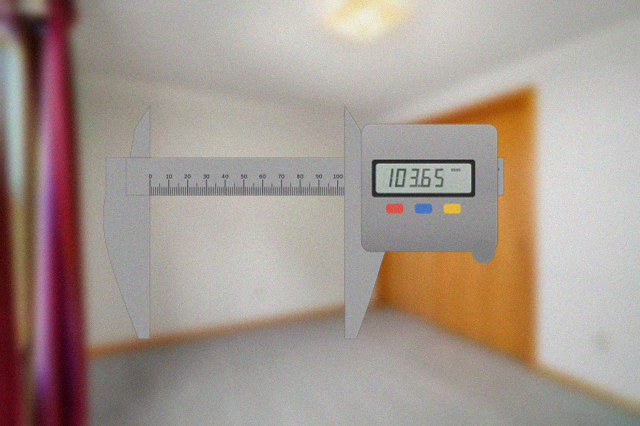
103.65 mm
